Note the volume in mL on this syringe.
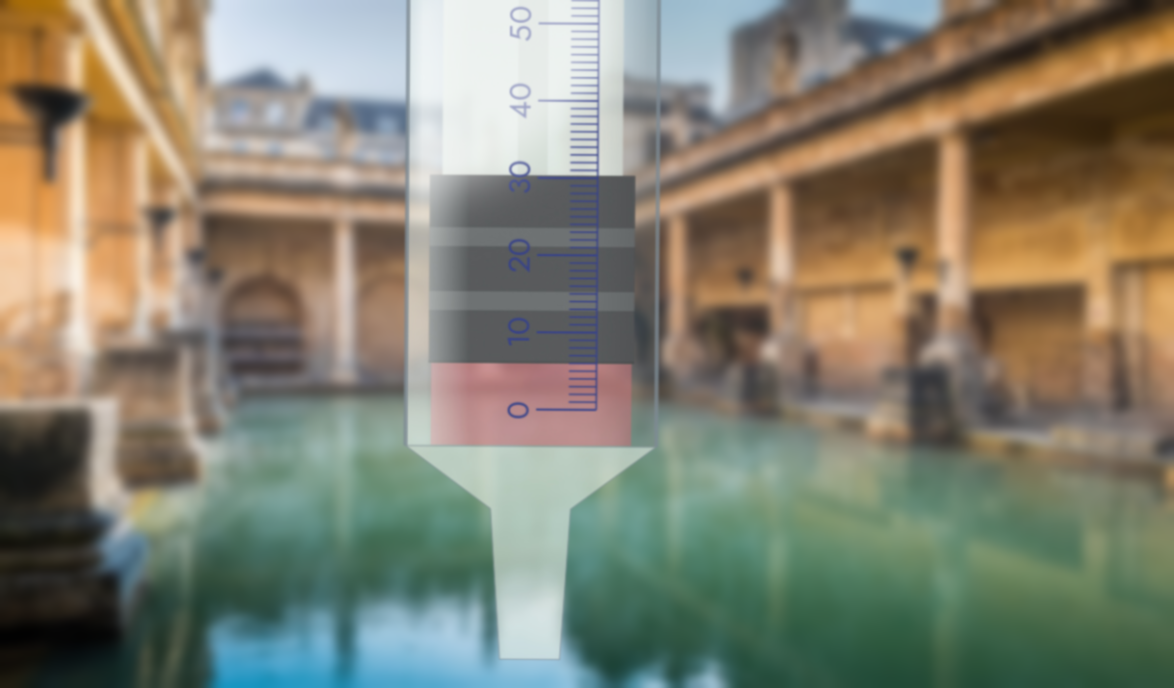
6 mL
